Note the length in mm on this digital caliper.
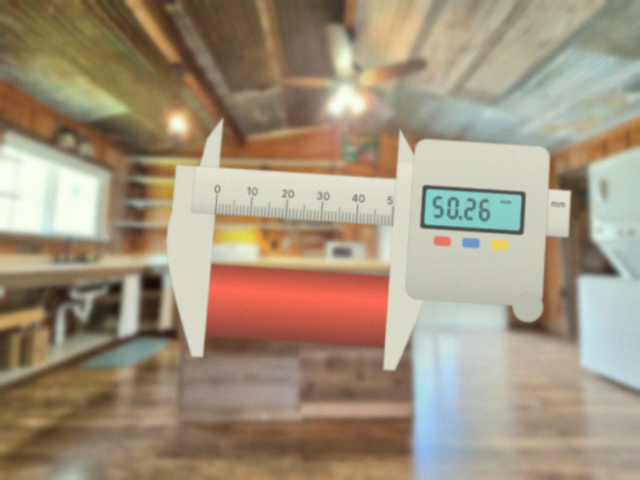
50.26 mm
